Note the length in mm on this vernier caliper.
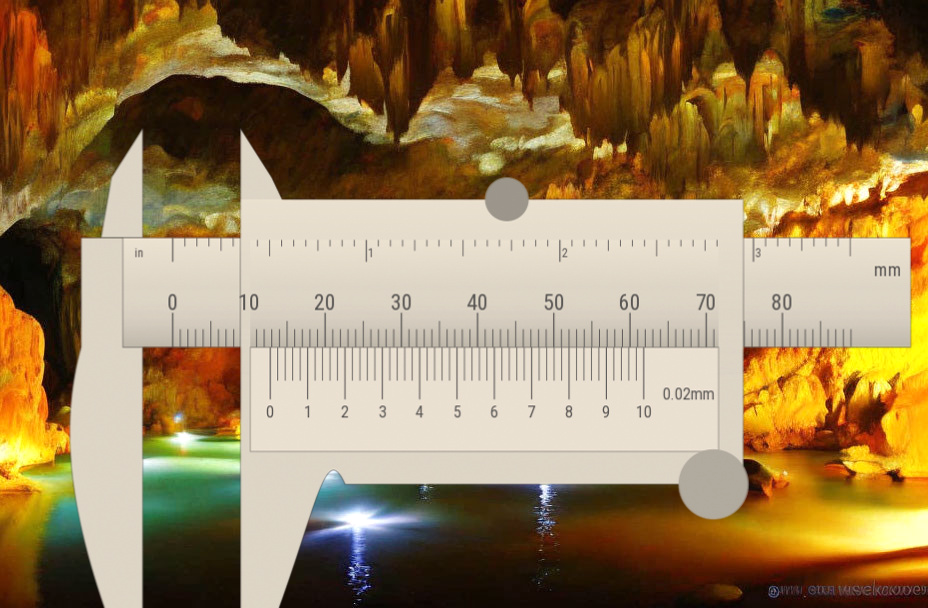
12.8 mm
